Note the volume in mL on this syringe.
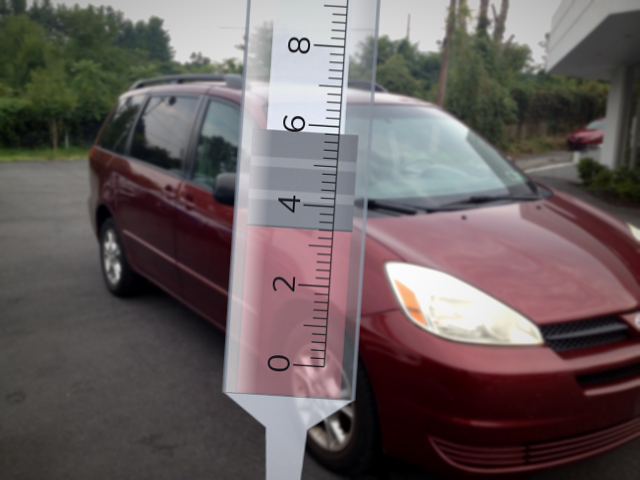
3.4 mL
